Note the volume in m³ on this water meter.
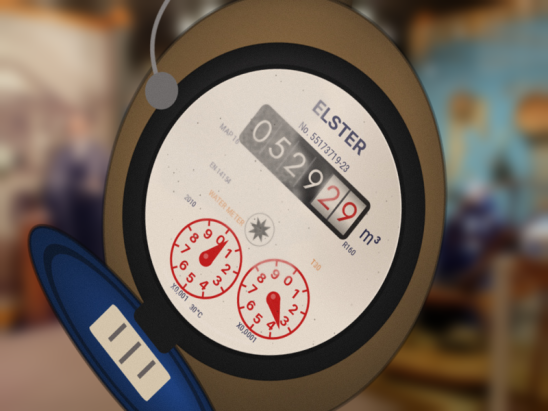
529.2903 m³
